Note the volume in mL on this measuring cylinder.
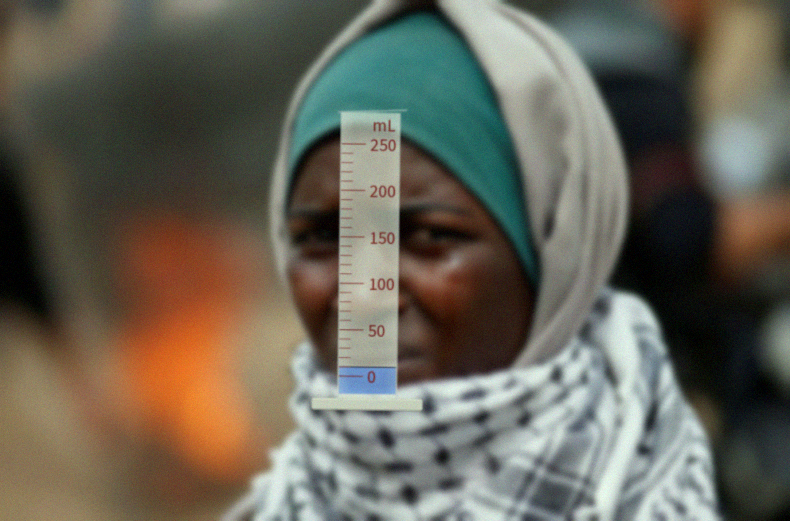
10 mL
